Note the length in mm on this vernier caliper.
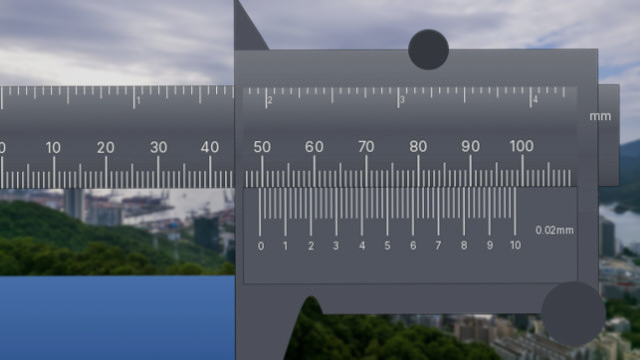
49.5 mm
